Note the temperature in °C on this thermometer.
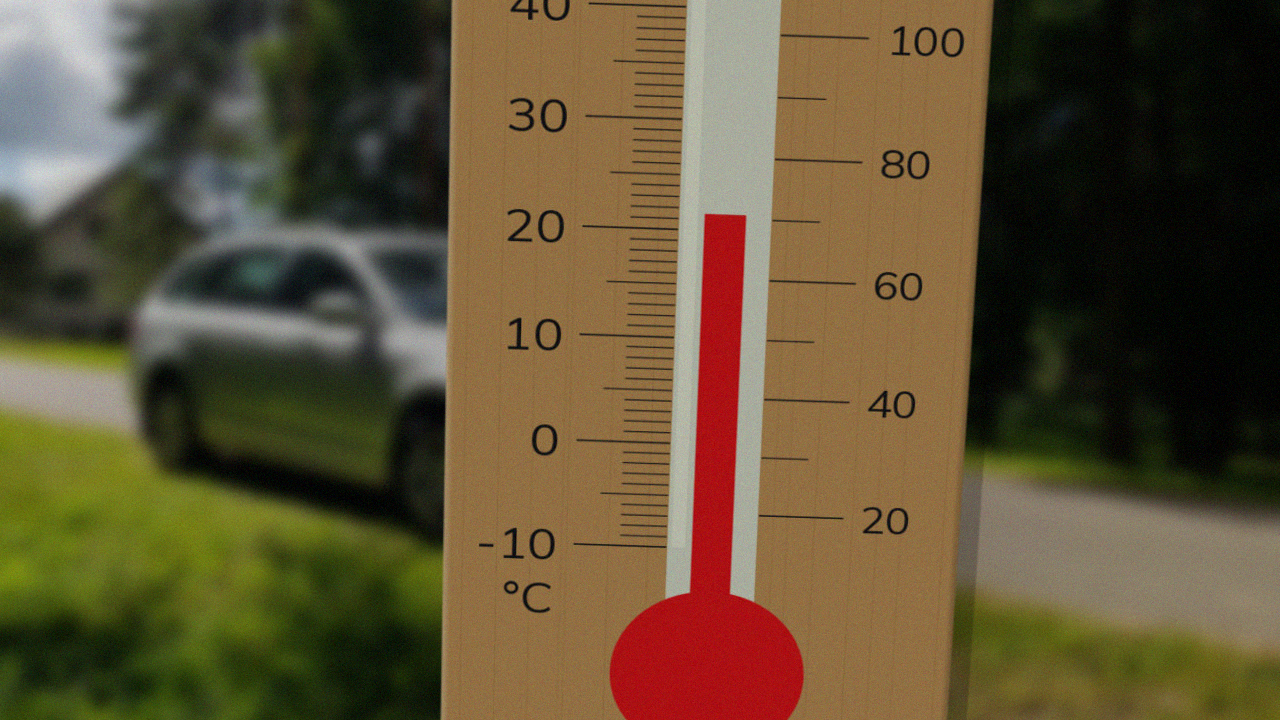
21.5 °C
